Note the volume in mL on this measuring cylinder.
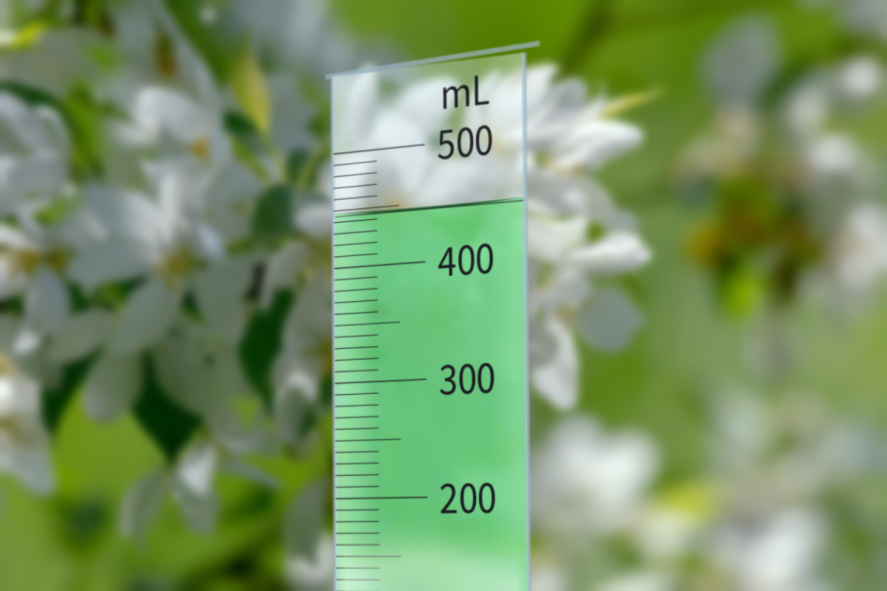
445 mL
